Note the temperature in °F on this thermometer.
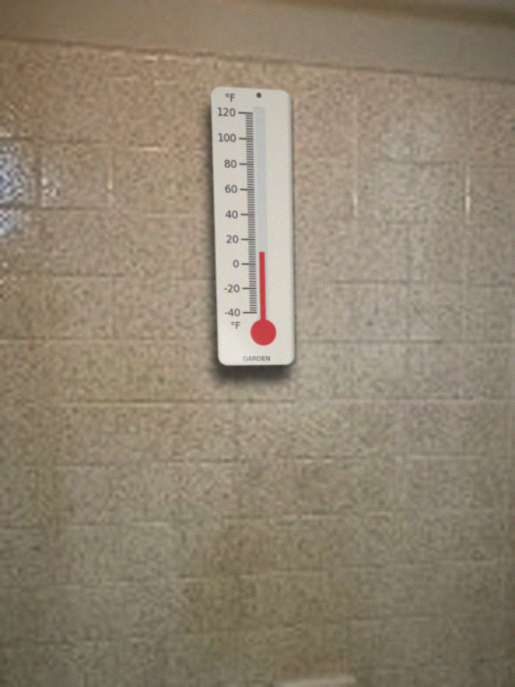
10 °F
